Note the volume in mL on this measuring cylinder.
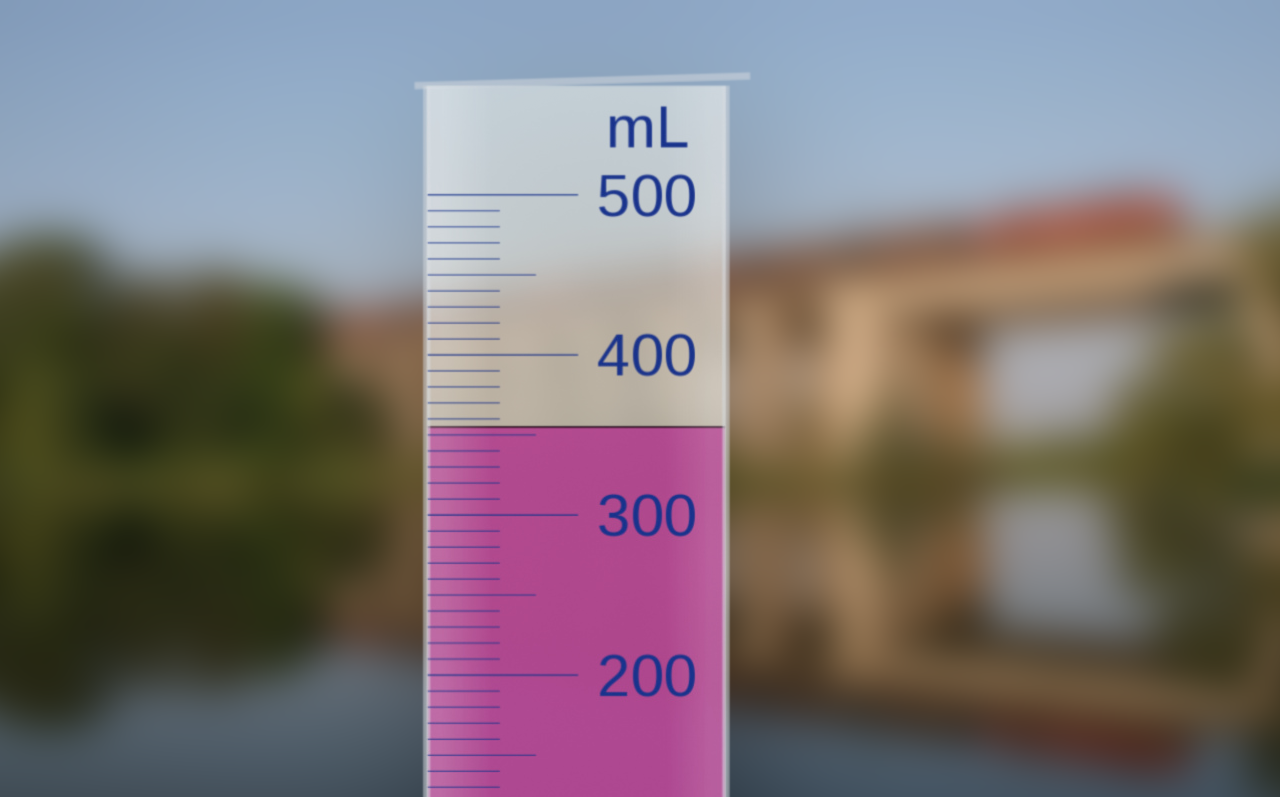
355 mL
